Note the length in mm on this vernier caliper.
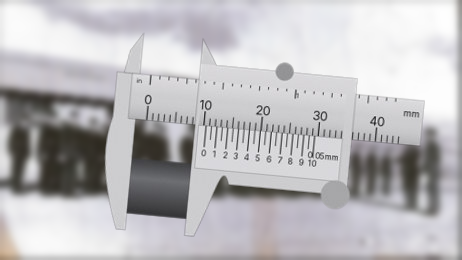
10.4 mm
